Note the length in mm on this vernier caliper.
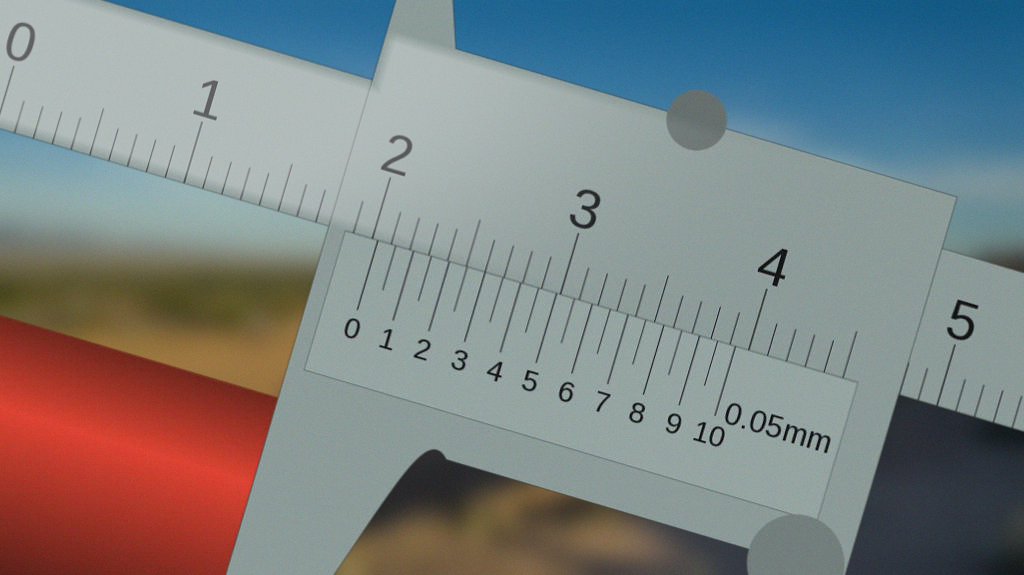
20.3 mm
